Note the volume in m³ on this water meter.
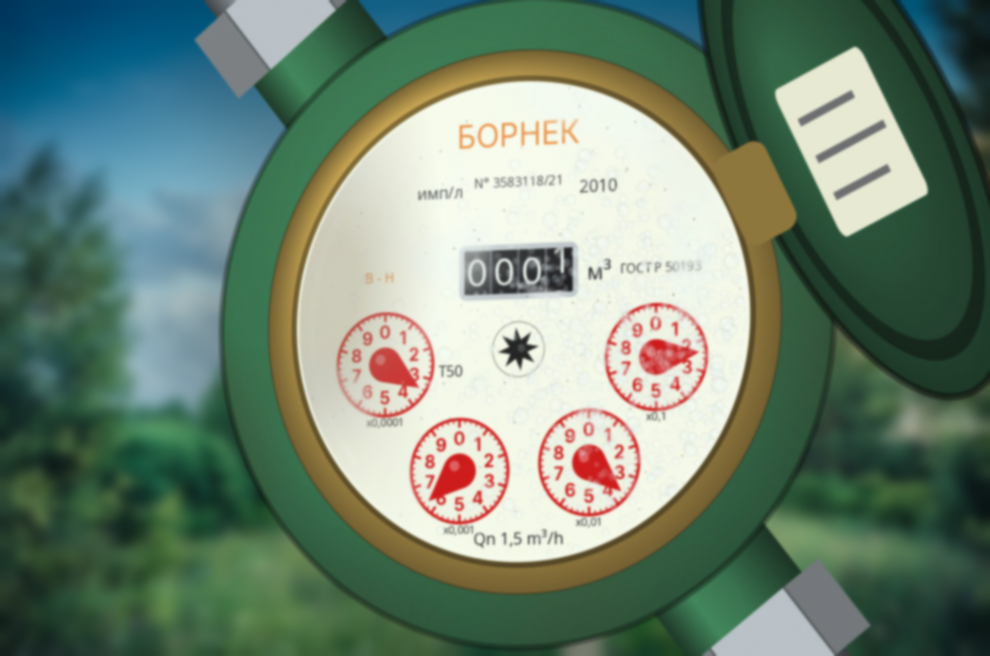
1.2363 m³
